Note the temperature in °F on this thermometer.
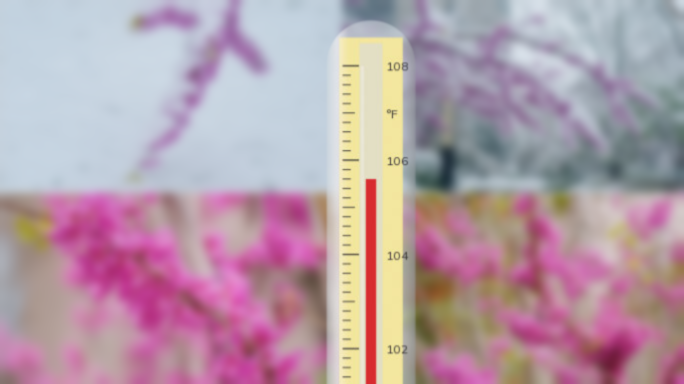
105.6 °F
